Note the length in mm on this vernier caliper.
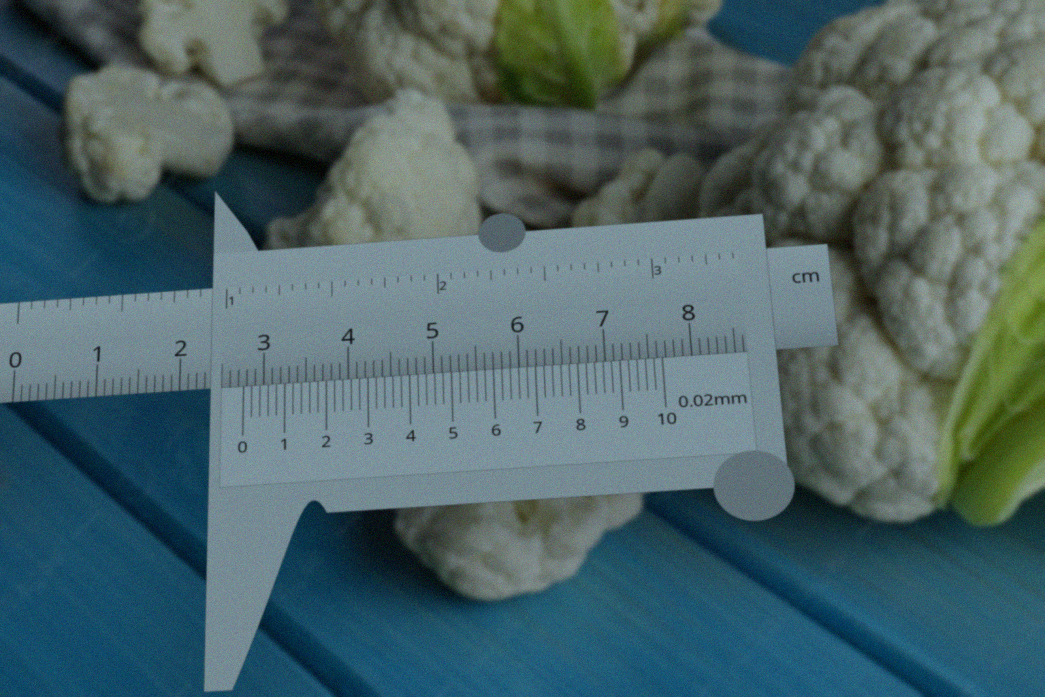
27.6 mm
